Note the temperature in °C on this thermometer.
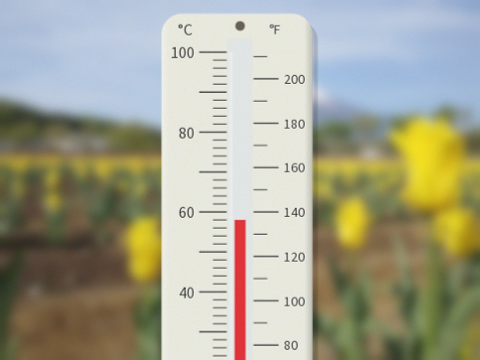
58 °C
